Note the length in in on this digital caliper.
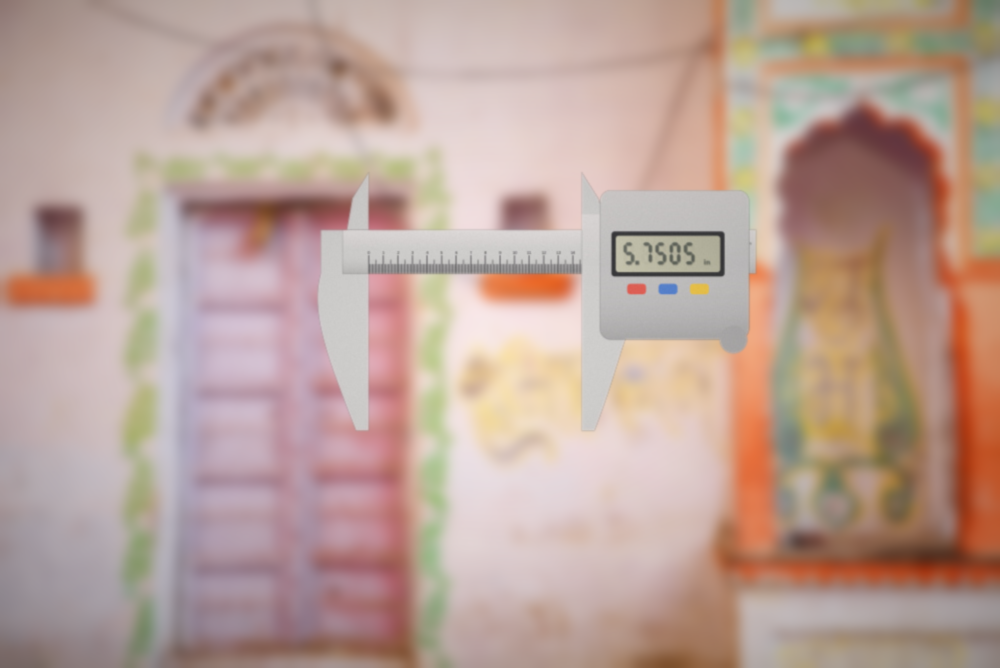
5.7505 in
